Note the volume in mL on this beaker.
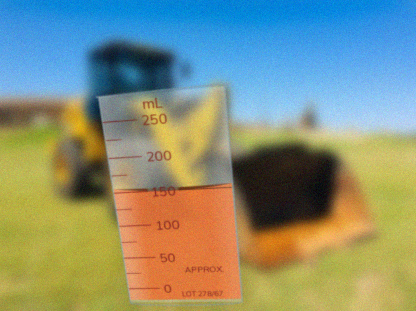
150 mL
